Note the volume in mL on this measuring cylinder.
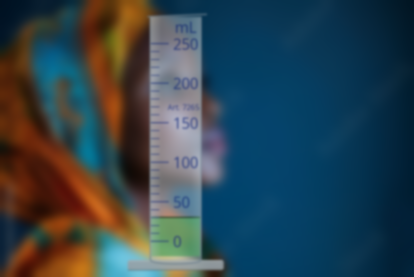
30 mL
